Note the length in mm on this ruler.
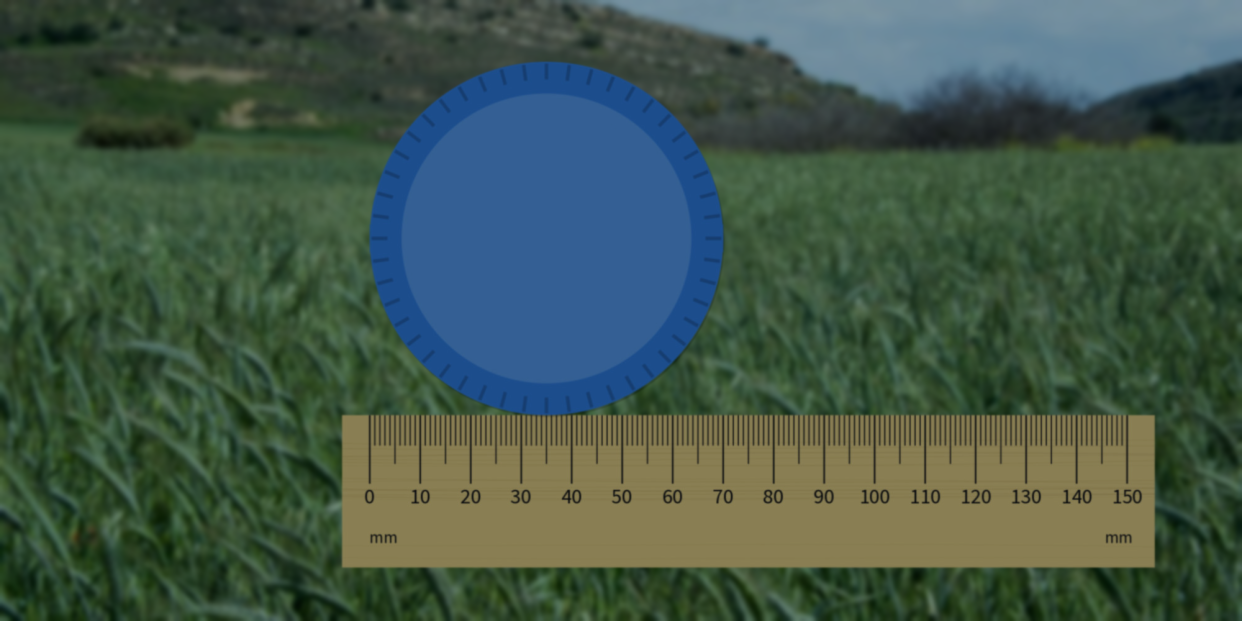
70 mm
